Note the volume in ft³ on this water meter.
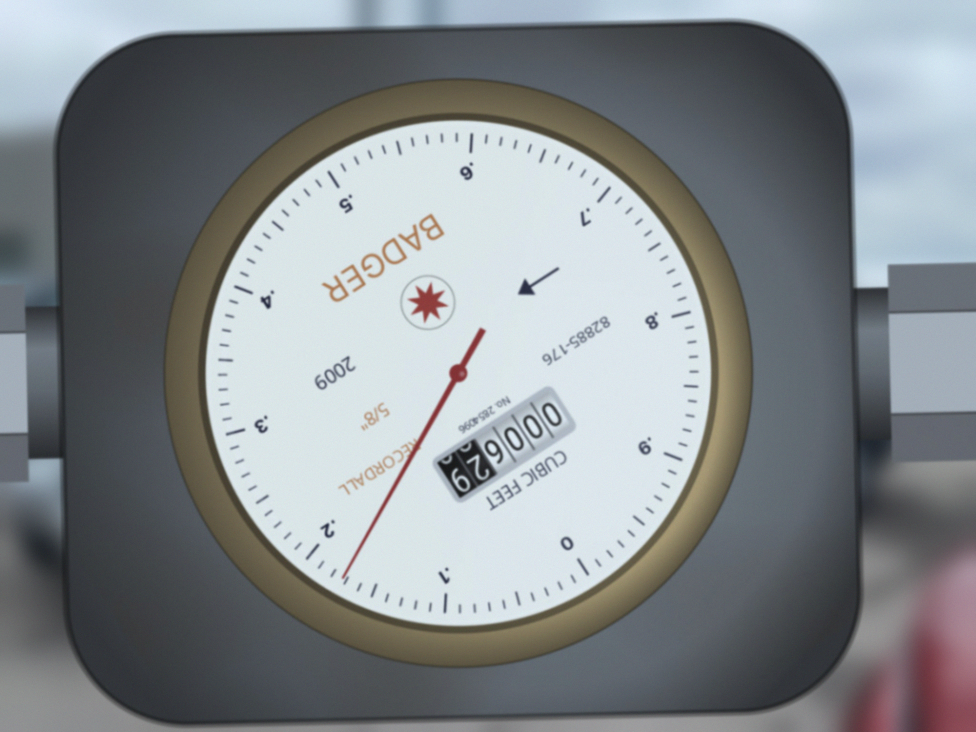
629.17 ft³
